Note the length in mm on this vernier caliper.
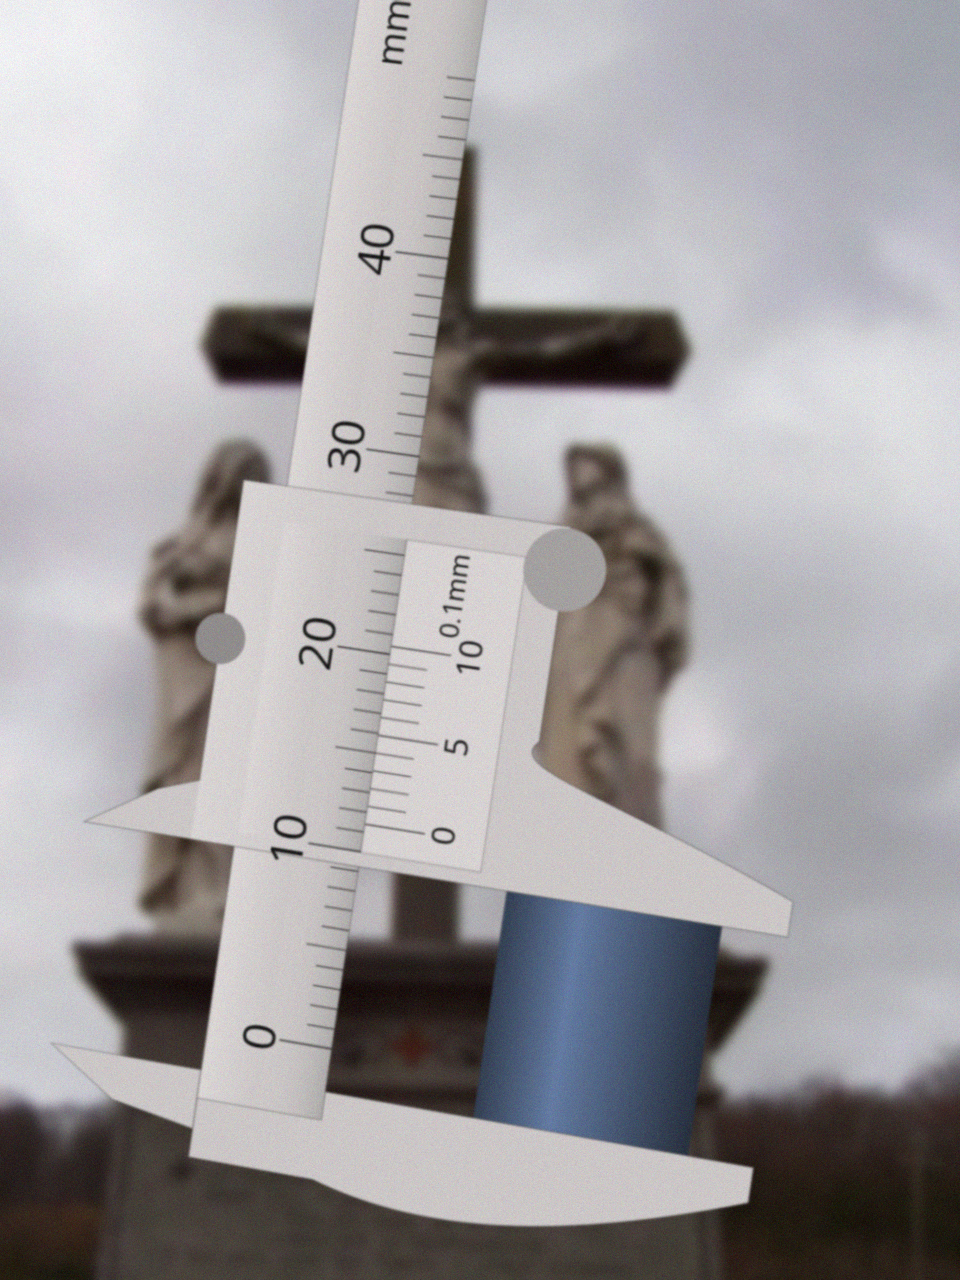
11.4 mm
